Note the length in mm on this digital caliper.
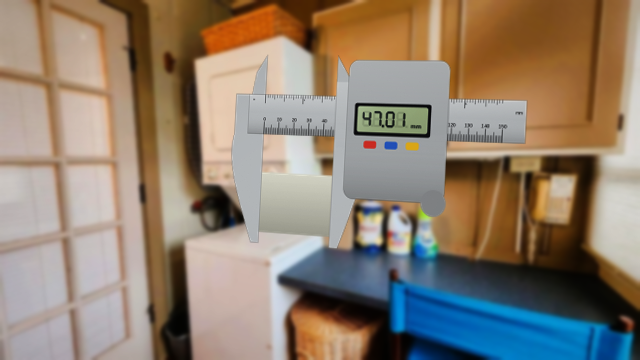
47.01 mm
